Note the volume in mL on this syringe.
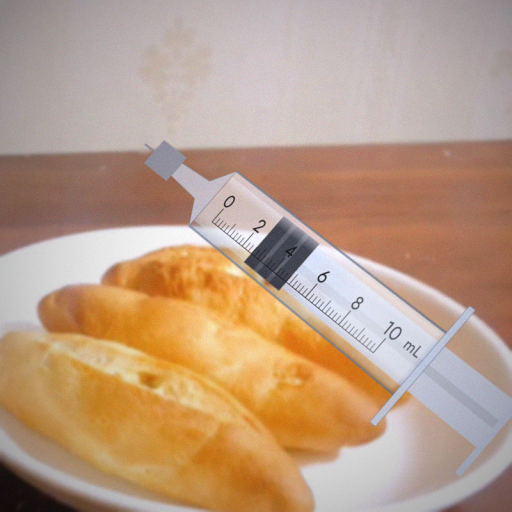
2.6 mL
